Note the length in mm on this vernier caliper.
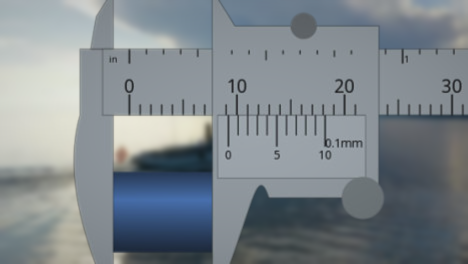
9.2 mm
